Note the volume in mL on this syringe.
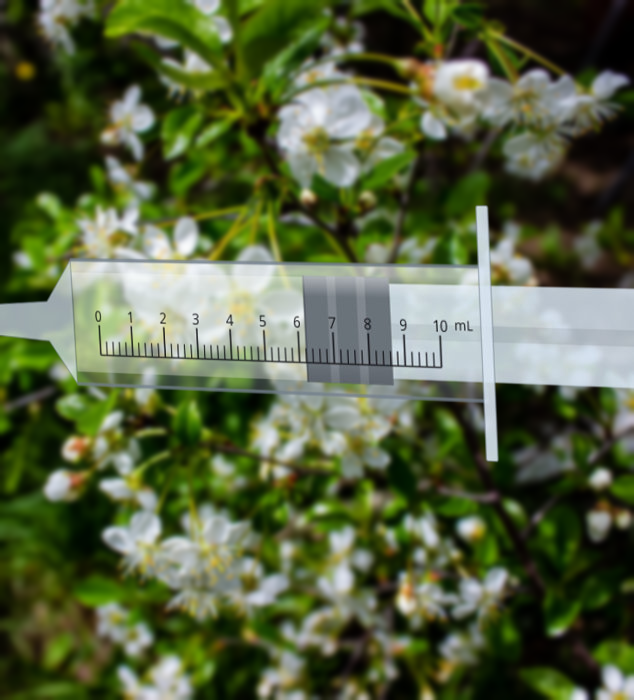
6.2 mL
